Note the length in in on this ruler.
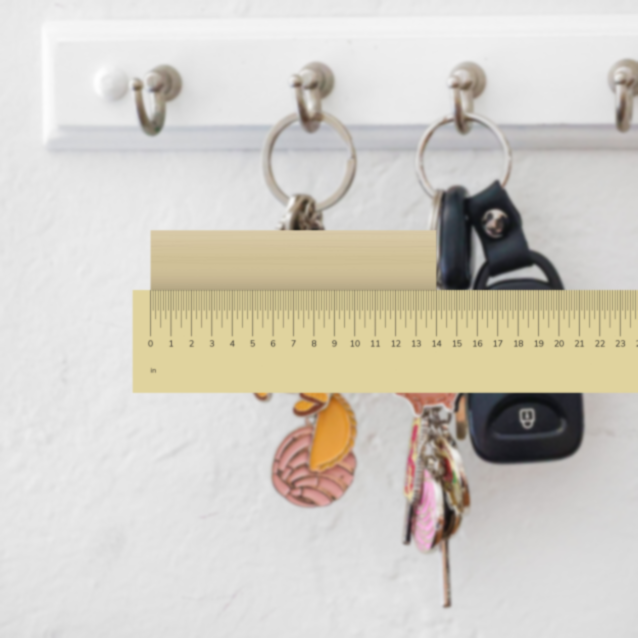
14 in
